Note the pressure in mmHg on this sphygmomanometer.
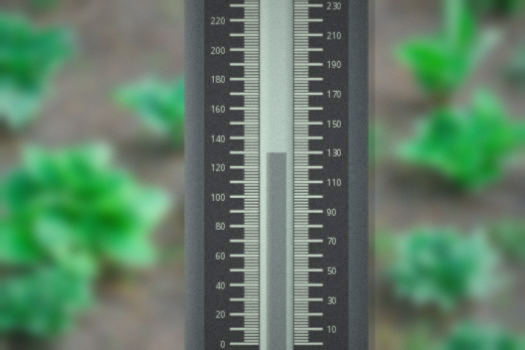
130 mmHg
